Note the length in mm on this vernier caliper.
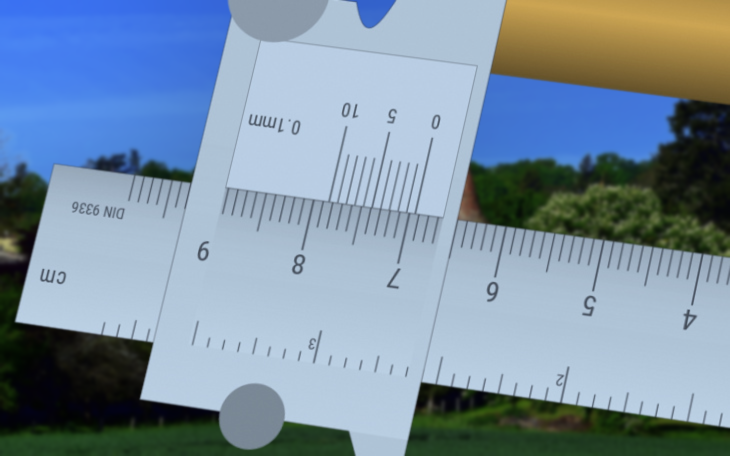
69.4 mm
